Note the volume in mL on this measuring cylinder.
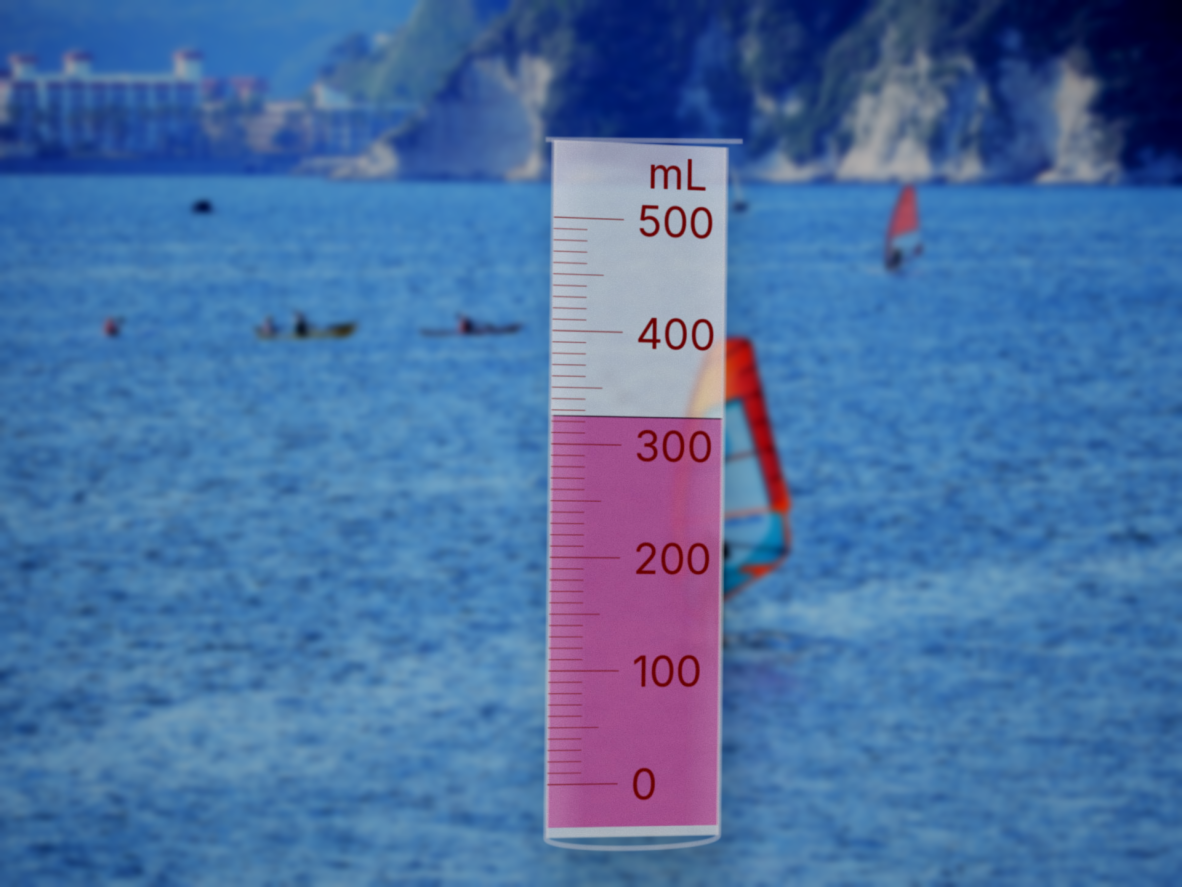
325 mL
